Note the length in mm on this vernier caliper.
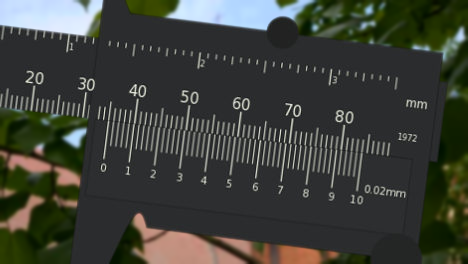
35.0 mm
